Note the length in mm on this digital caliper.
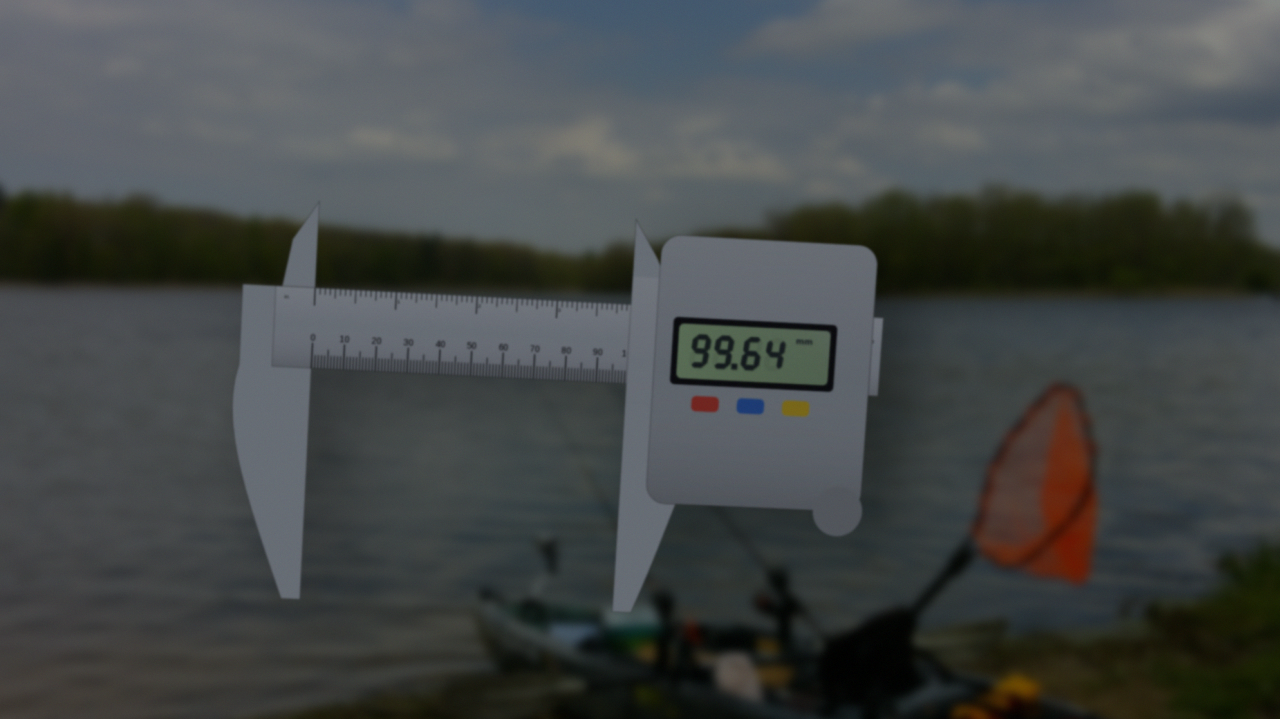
99.64 mm
